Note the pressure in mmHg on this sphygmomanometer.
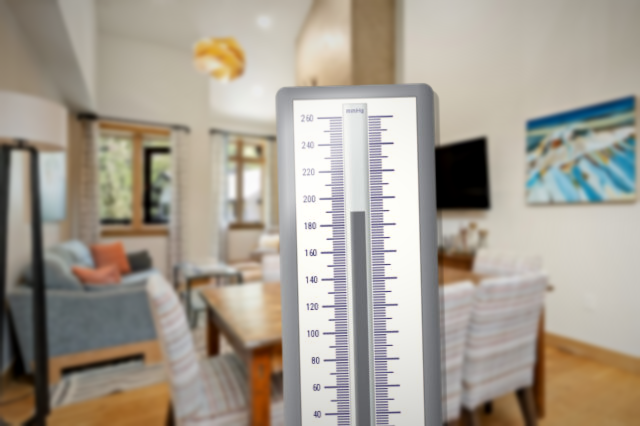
190 mmHg
